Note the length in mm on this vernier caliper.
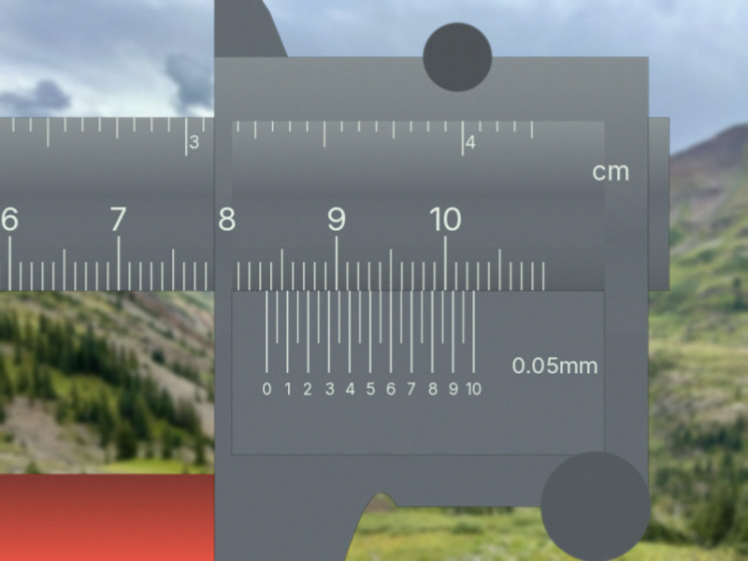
83.6 mm
